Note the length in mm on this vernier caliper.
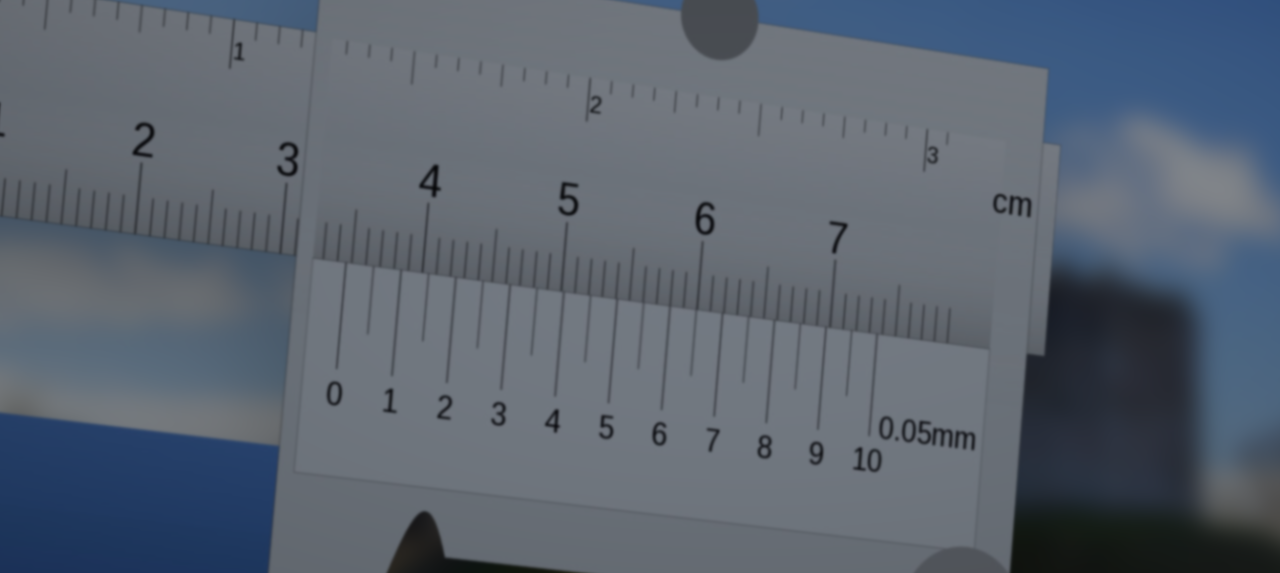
34.6 mm
